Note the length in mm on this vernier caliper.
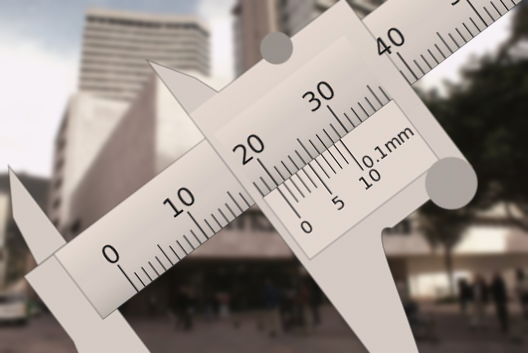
19.8 mm
